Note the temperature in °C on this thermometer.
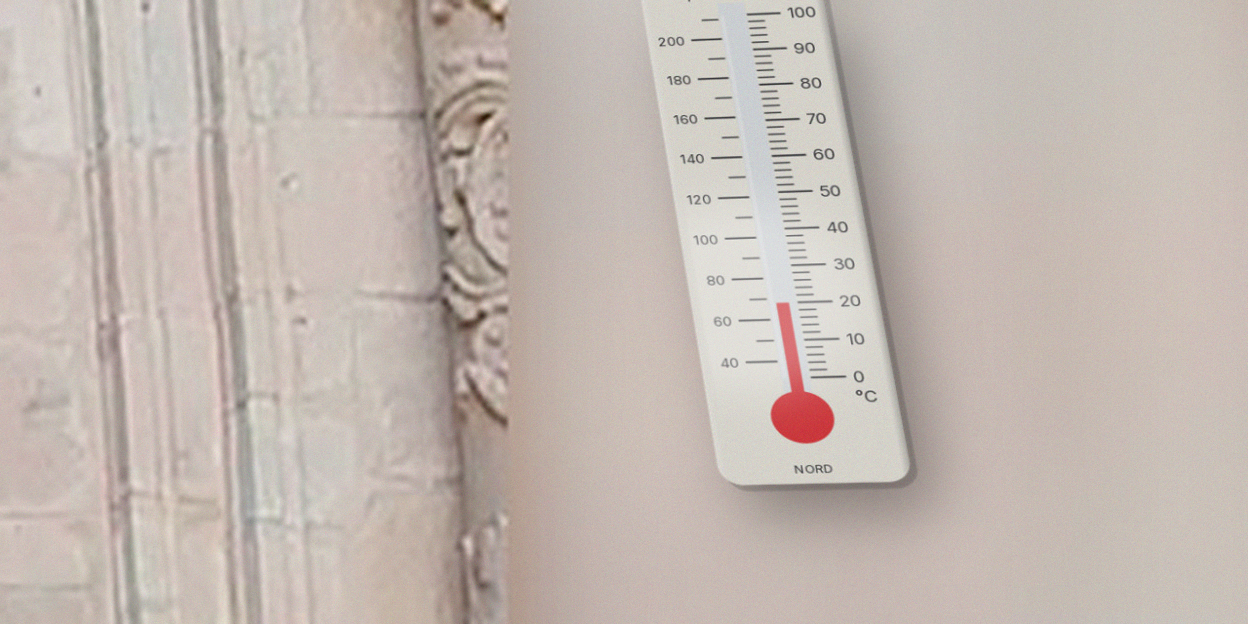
20 °C
